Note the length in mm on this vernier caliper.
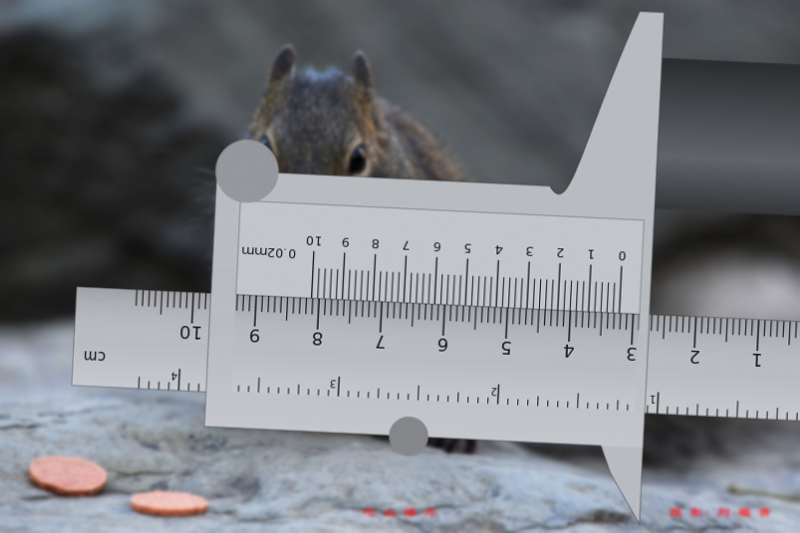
32.2 mm
